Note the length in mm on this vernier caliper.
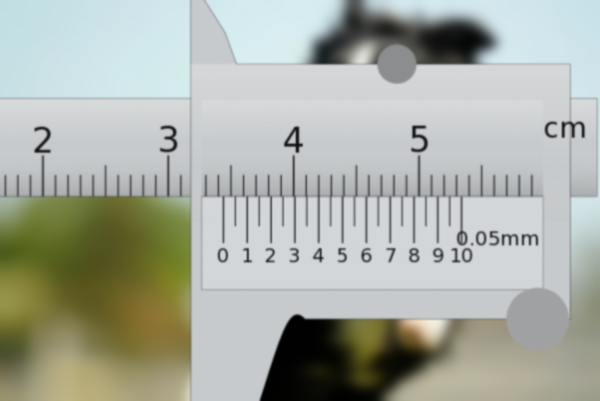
34.4 mm
